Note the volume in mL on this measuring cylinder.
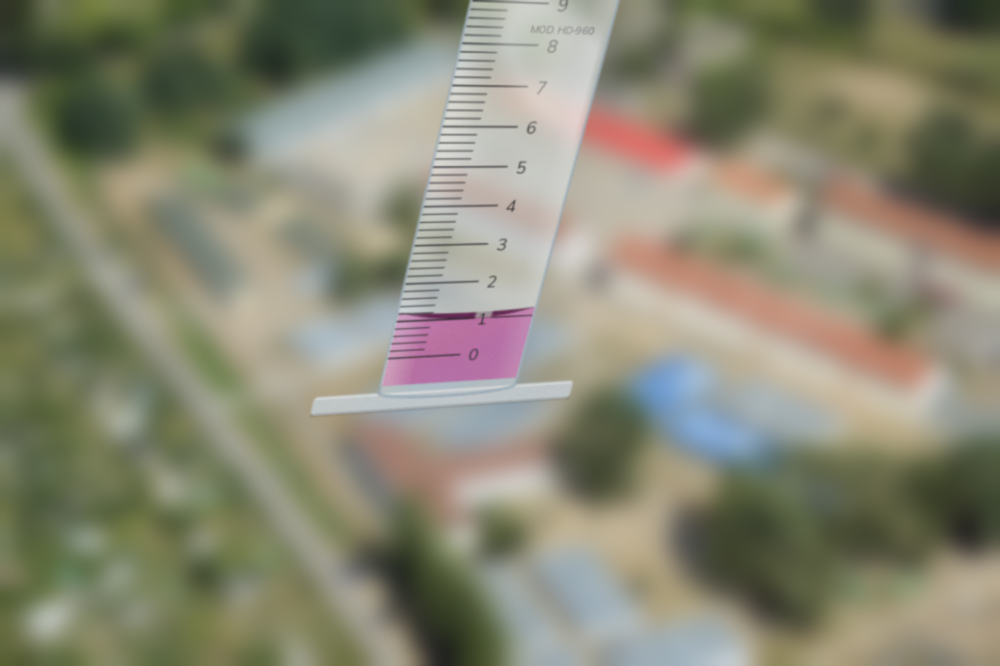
1 mL
